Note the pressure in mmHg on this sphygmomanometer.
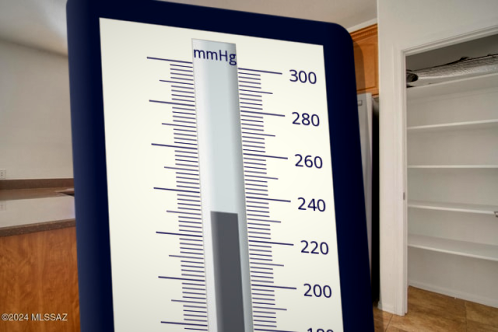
232 mmHg
